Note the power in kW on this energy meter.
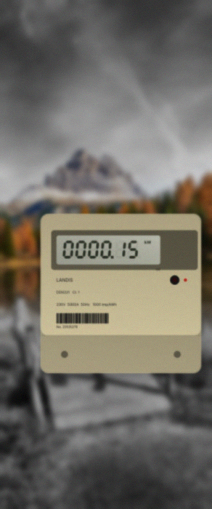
0.15 kW
